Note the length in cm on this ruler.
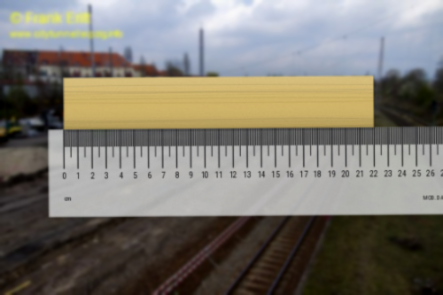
22 cm
